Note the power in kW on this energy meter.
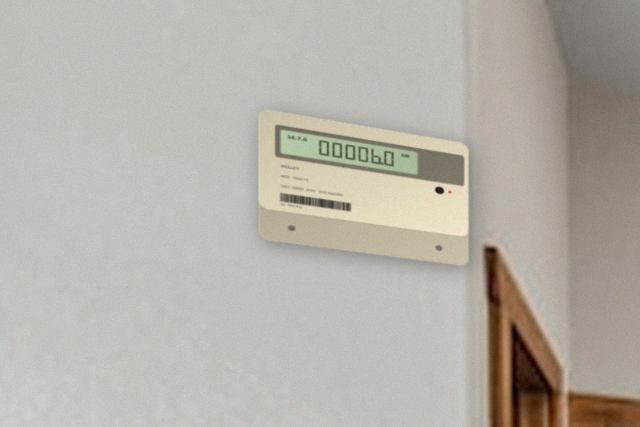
6.0 kW
